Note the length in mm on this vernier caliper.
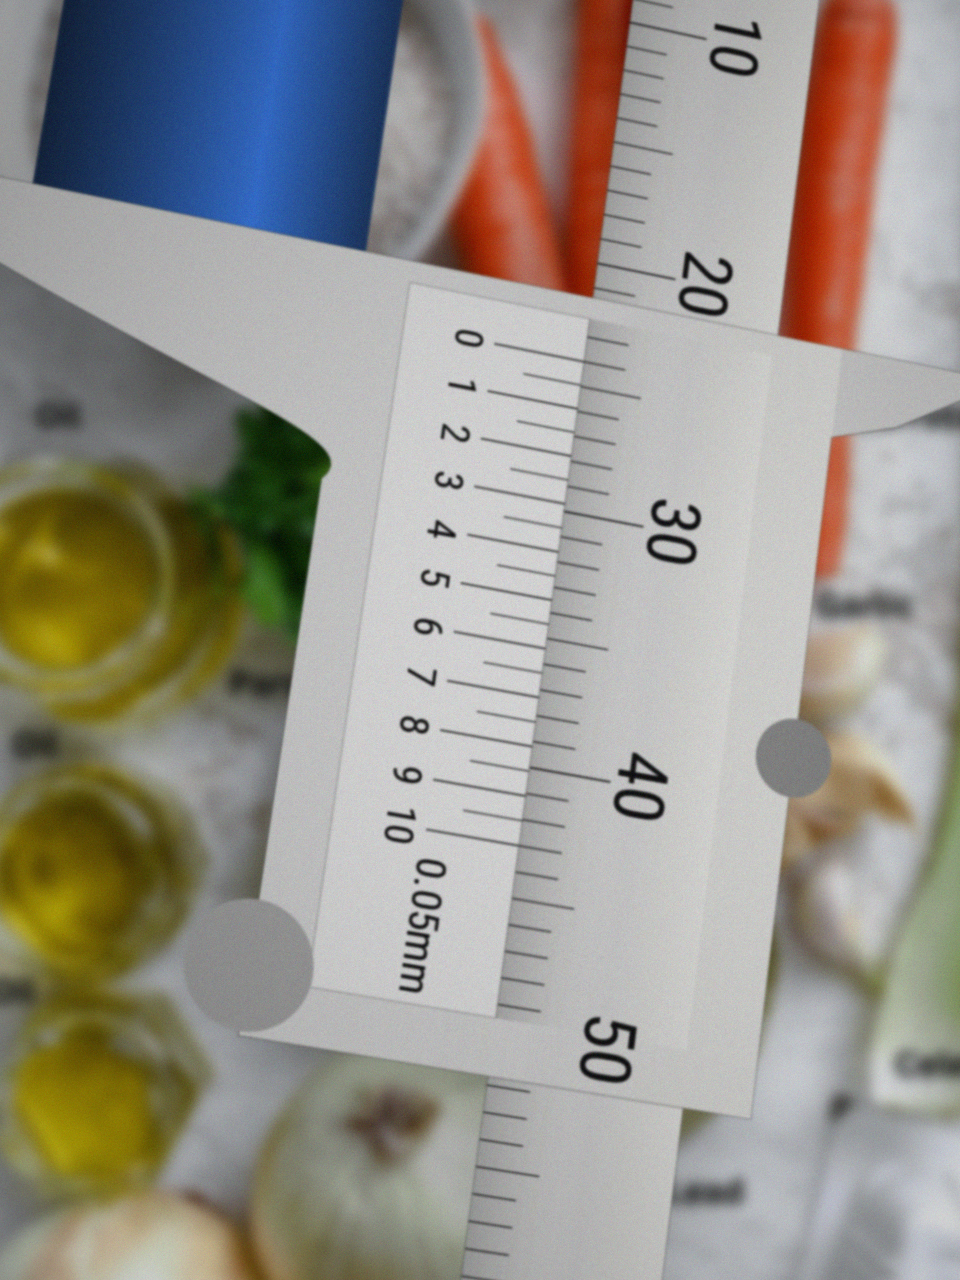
24.0 mm
